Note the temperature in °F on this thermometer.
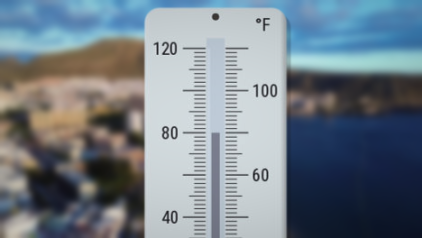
80 °F
